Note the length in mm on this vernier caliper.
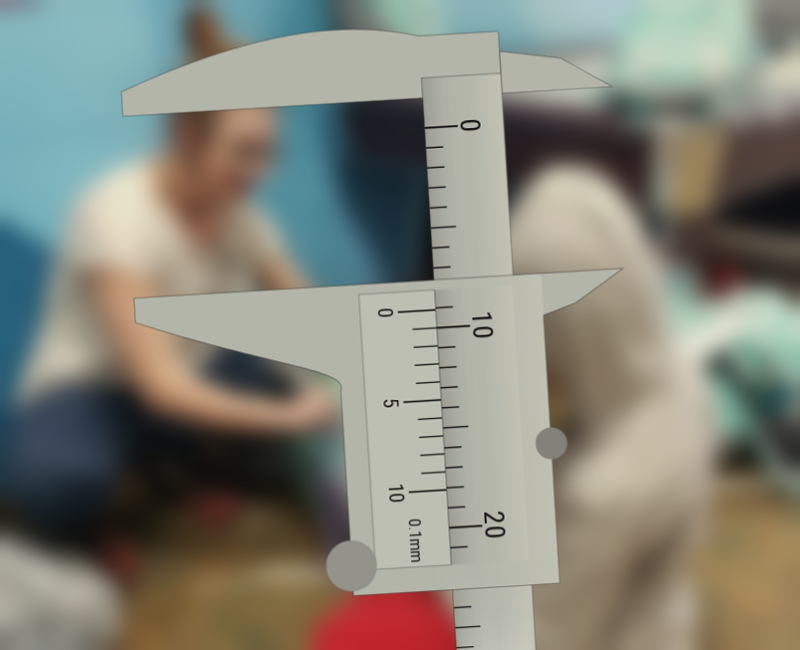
9.1 mm
